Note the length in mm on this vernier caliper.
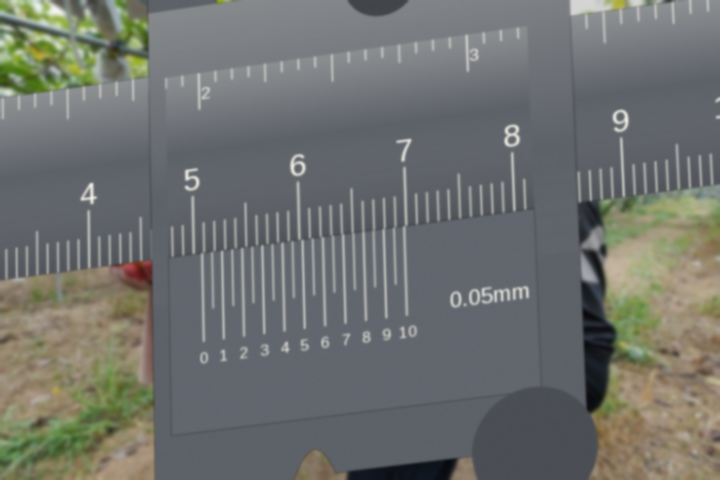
50.8 mm
